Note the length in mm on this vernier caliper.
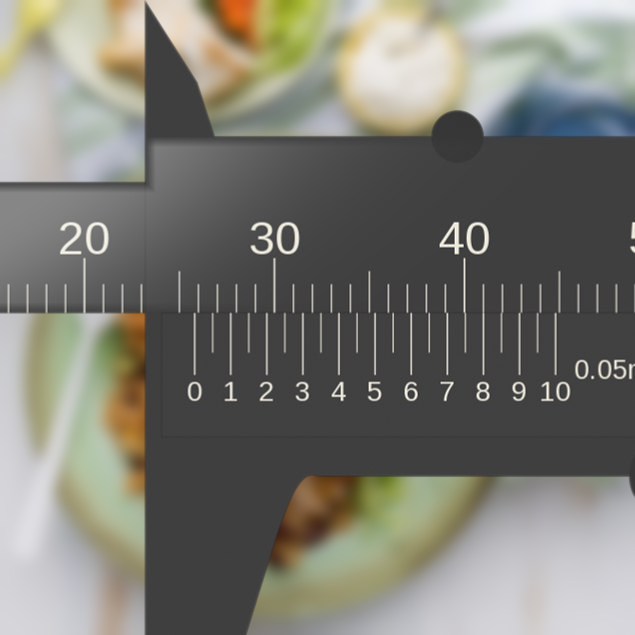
25.8 mm
